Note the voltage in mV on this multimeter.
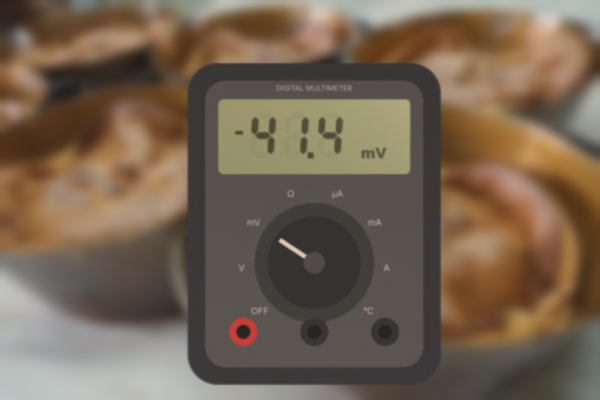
-41.4 mV
